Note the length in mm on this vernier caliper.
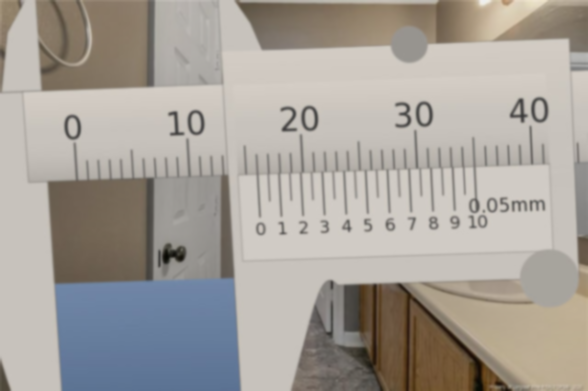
16.0 mm
